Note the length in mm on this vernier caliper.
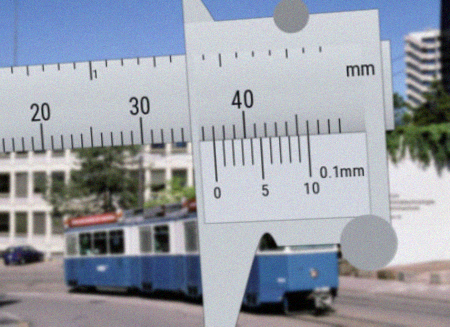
37.0 mm
